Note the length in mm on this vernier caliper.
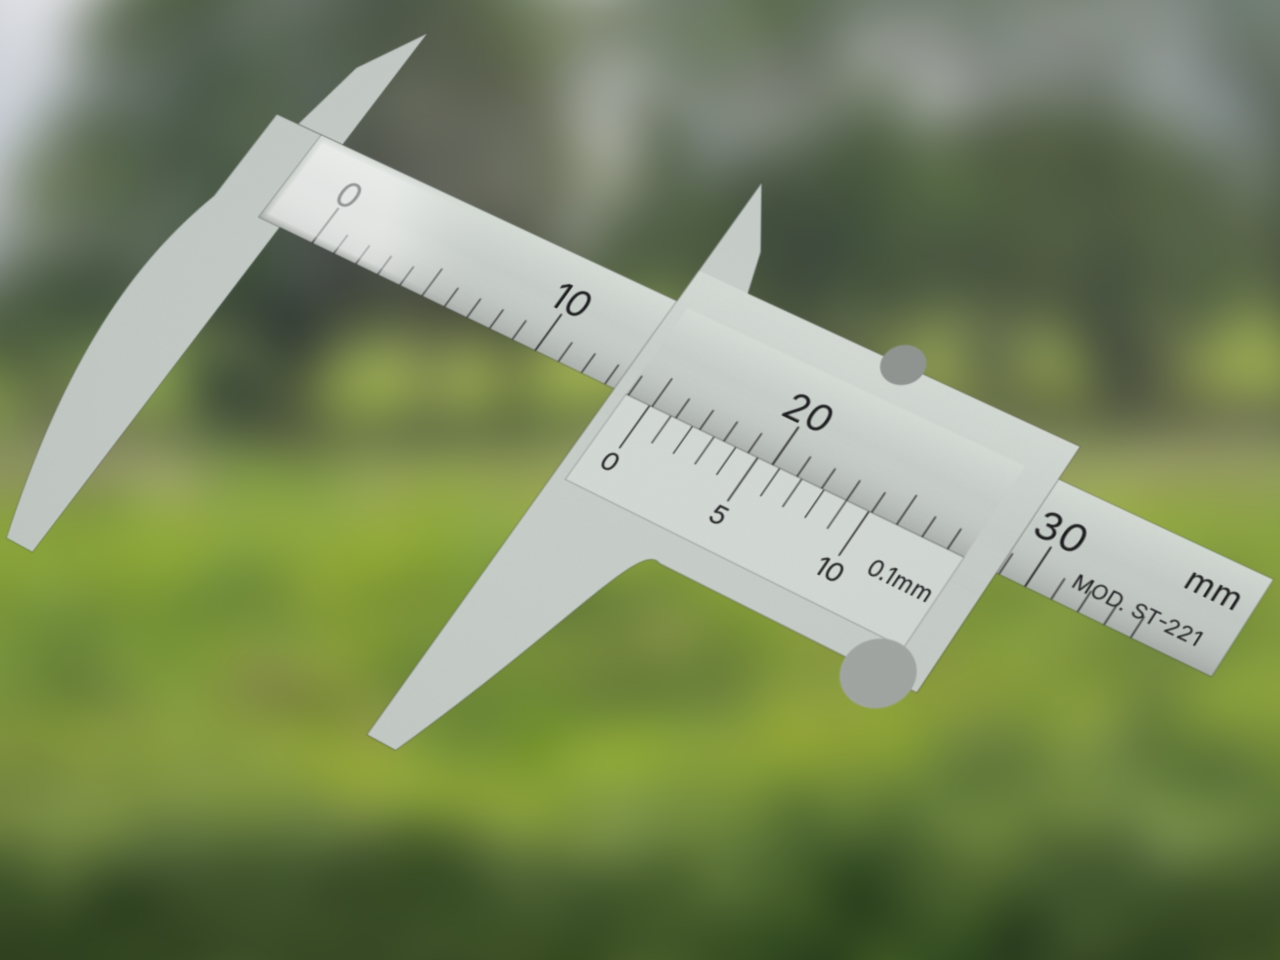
14.9 mm
